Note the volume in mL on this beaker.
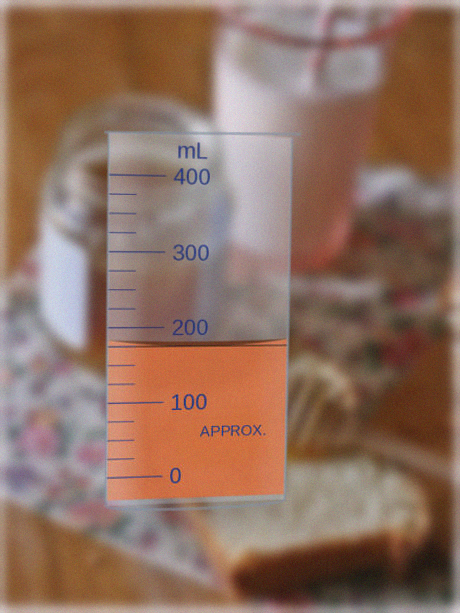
175 mL
